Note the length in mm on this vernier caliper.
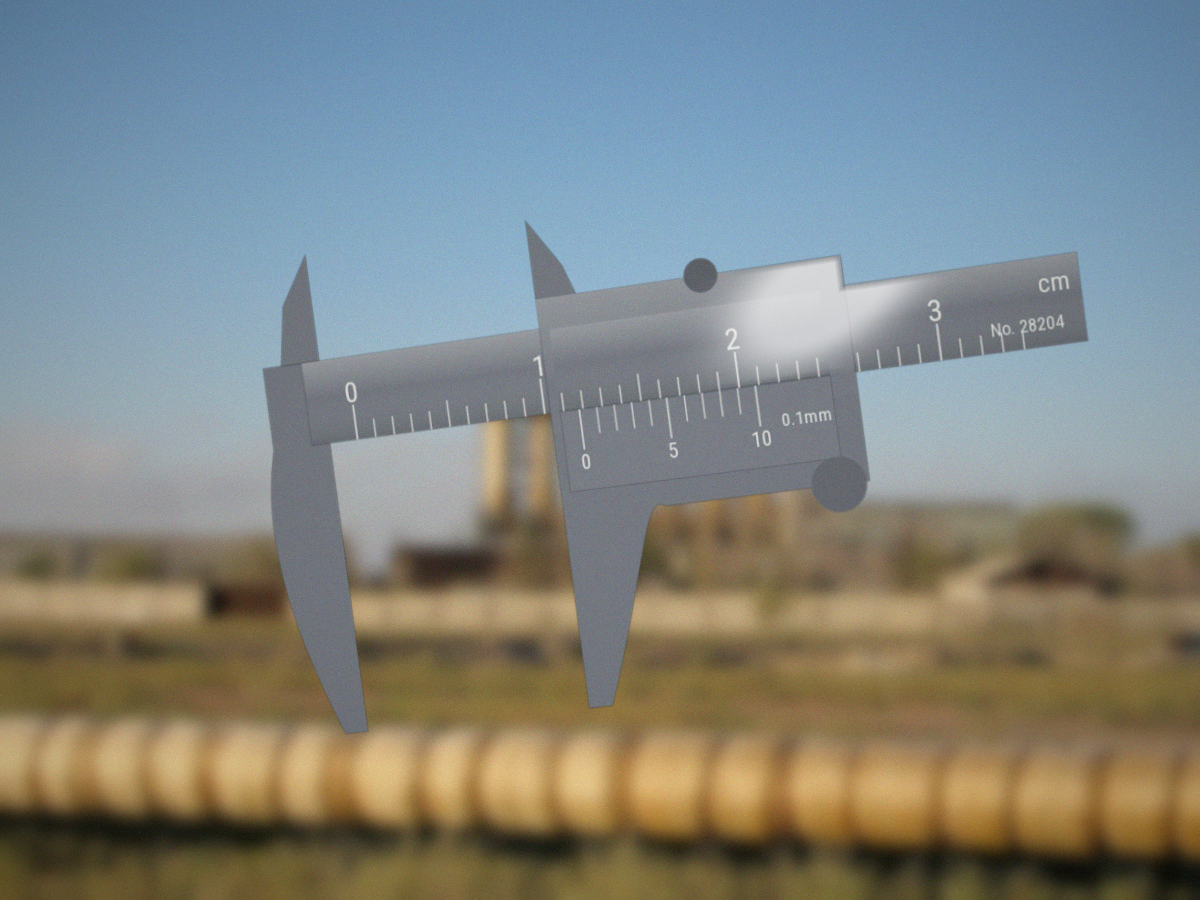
11.8 mm
